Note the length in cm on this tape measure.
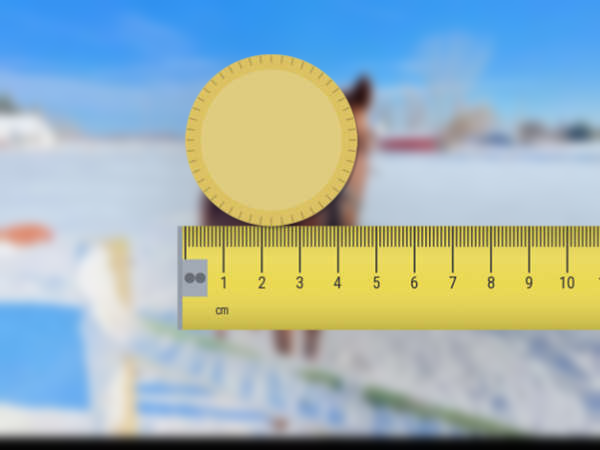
4.5 cm
